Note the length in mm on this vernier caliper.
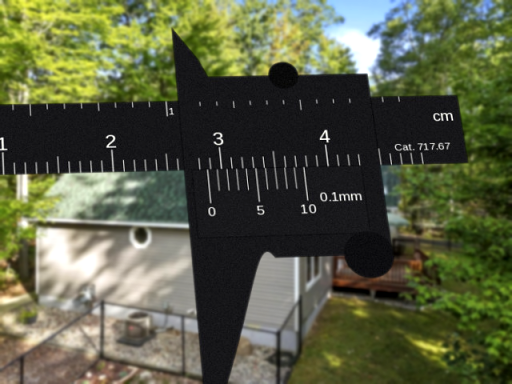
28.7 mm
